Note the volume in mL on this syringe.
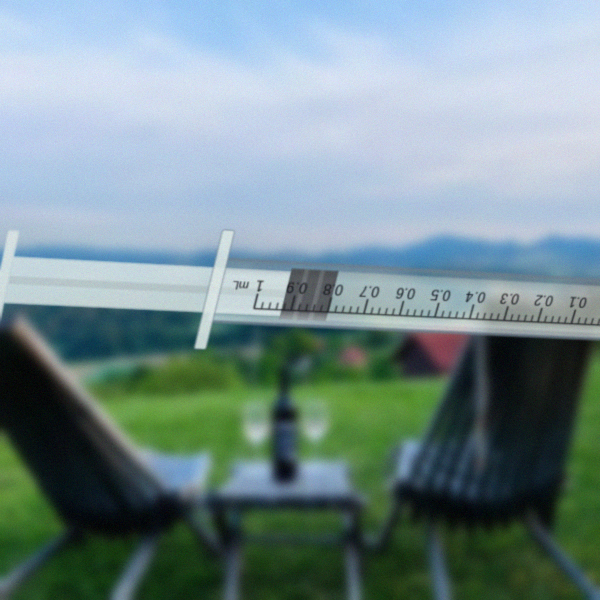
0.8 mL
